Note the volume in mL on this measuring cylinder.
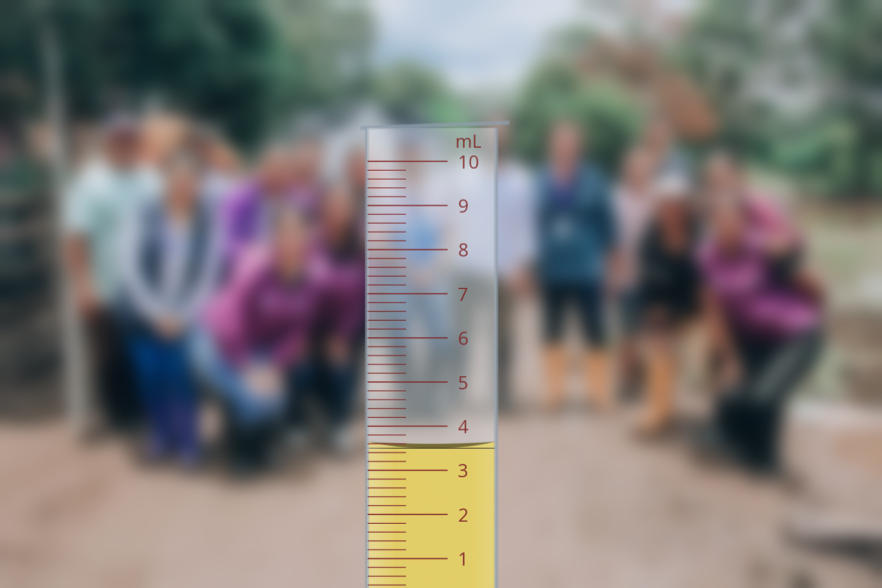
3.5 mL
